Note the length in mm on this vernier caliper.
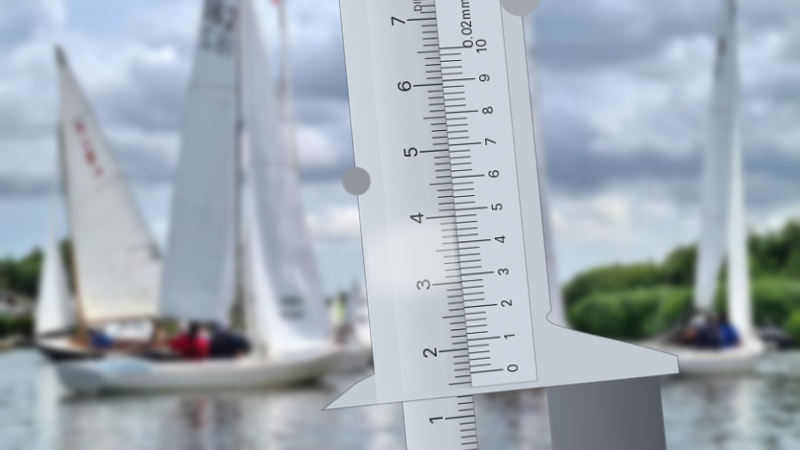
16.4 mm
